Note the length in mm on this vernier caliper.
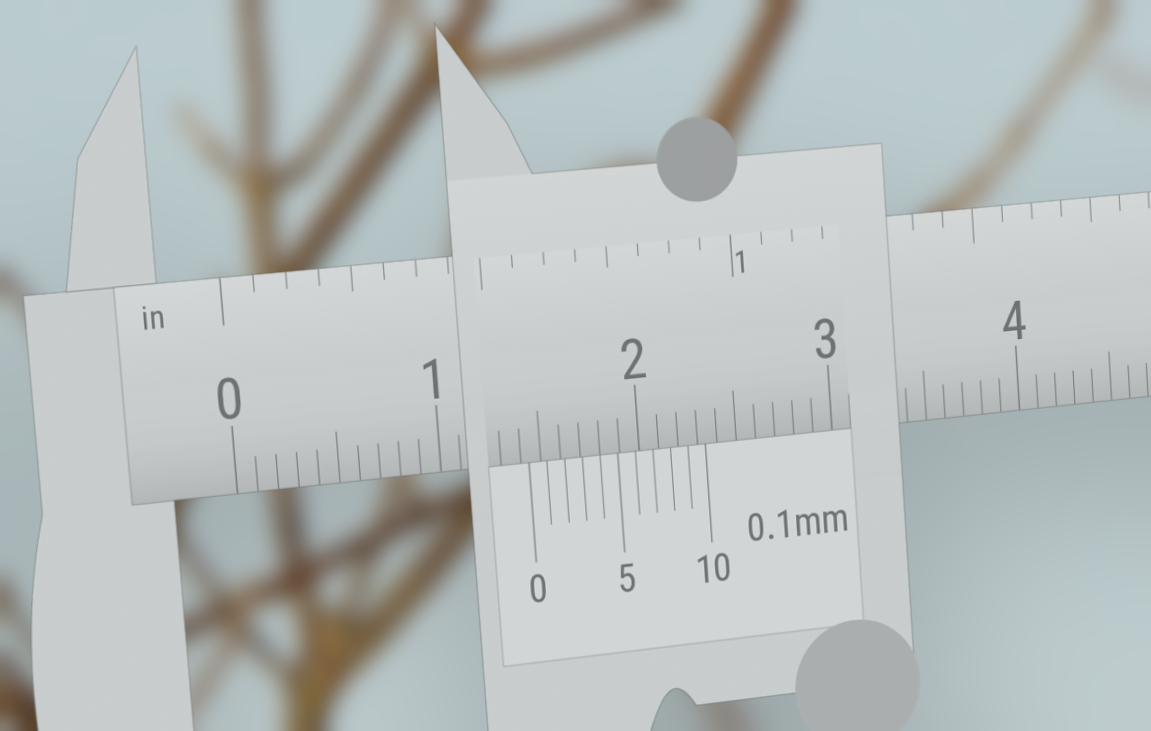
14.4 mm
